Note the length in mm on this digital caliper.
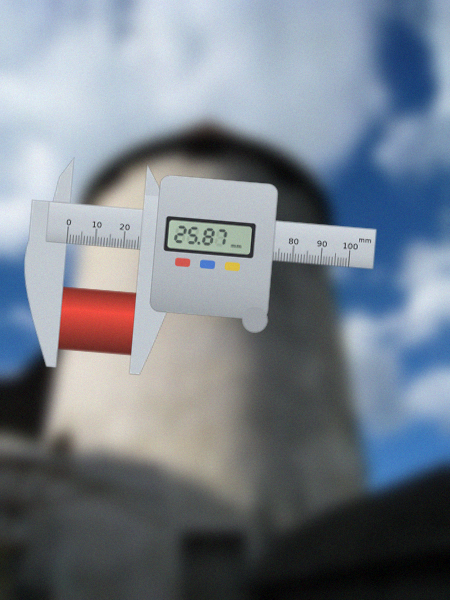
25.87 mm
